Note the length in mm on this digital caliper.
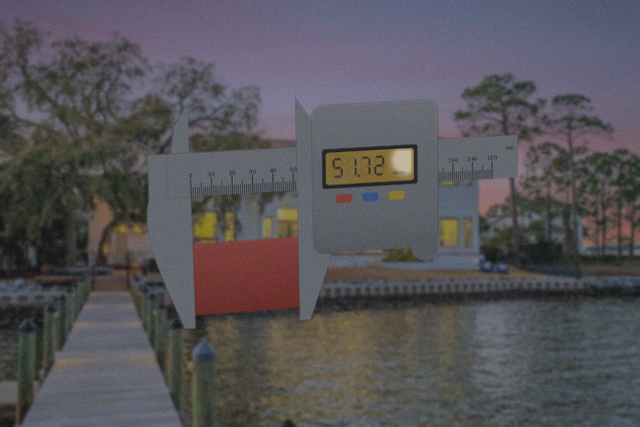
51.72 mm
